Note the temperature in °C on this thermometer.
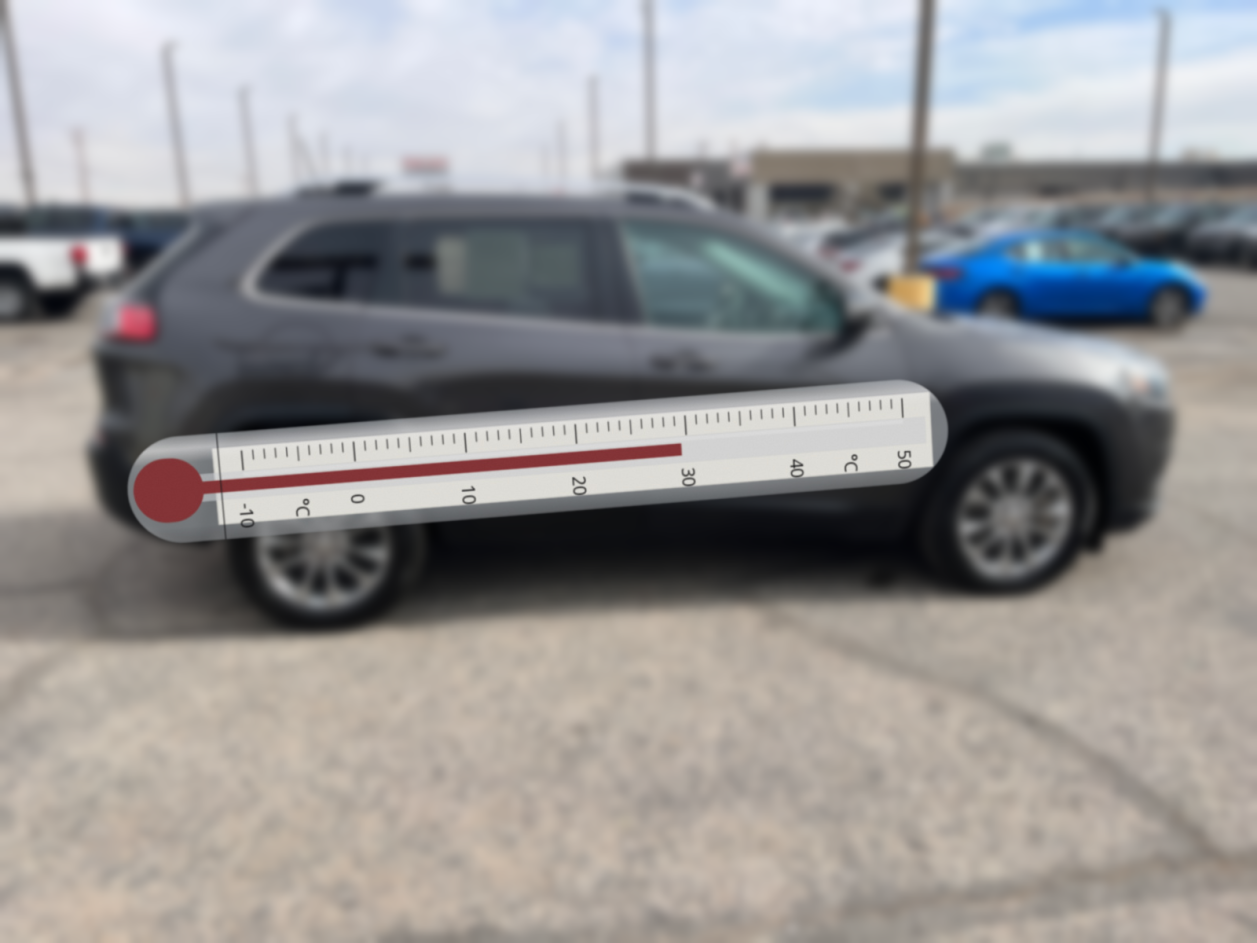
29.5 °C
